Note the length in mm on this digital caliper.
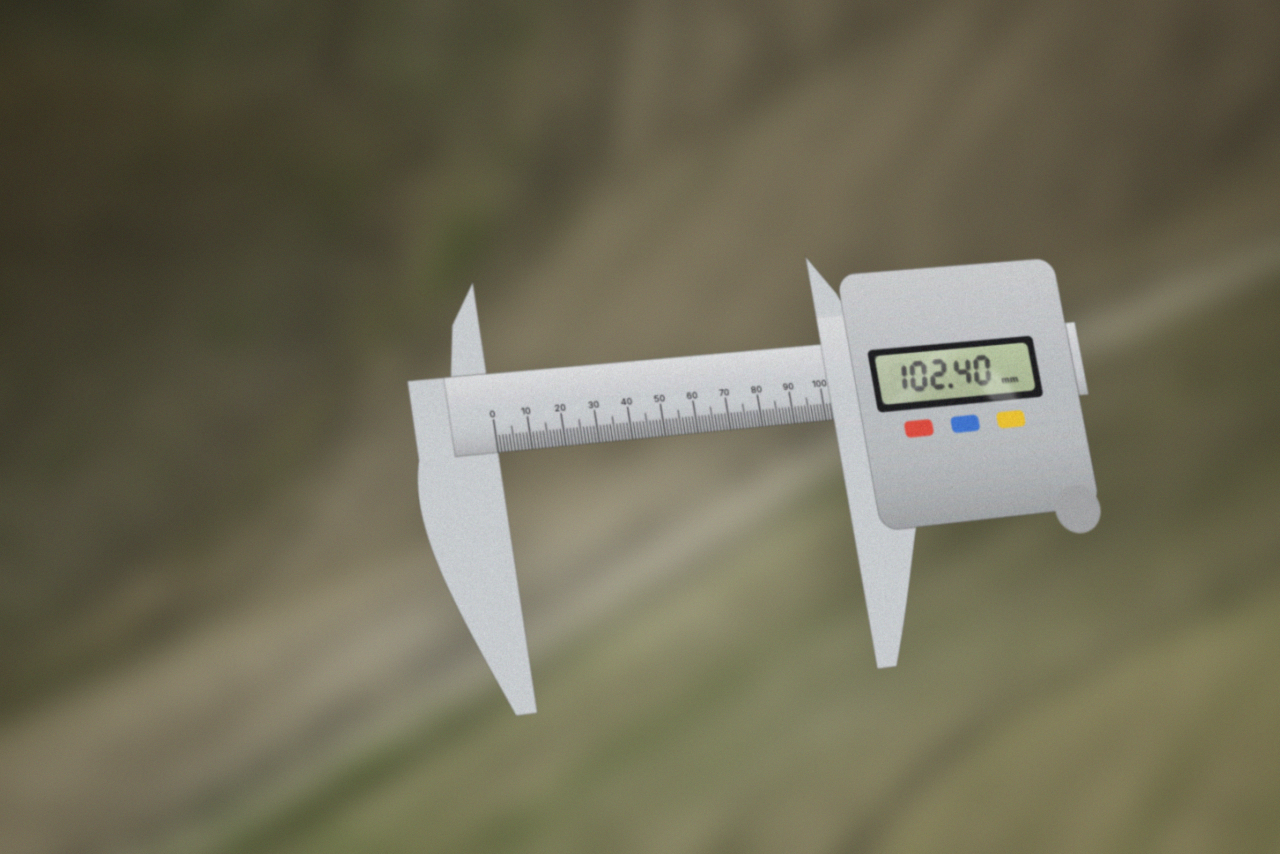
102.40 mm
